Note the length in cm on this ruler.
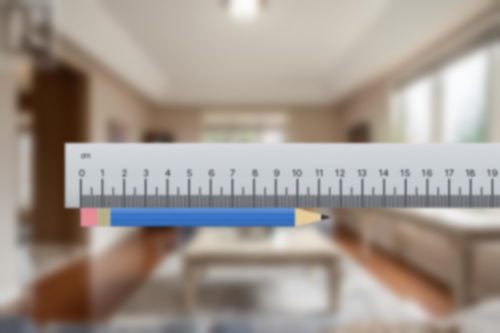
11.5 cm
